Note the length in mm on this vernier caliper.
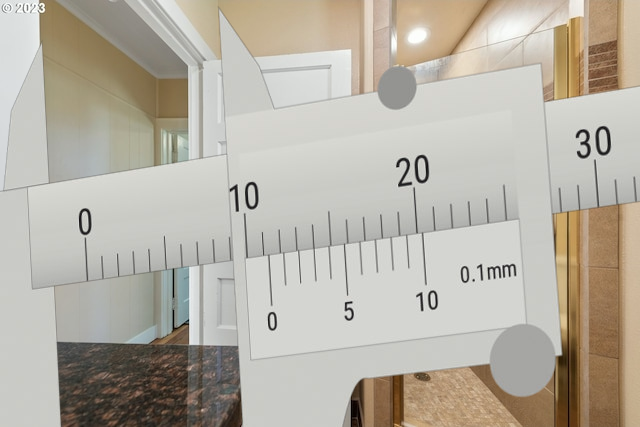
11.3 mm
